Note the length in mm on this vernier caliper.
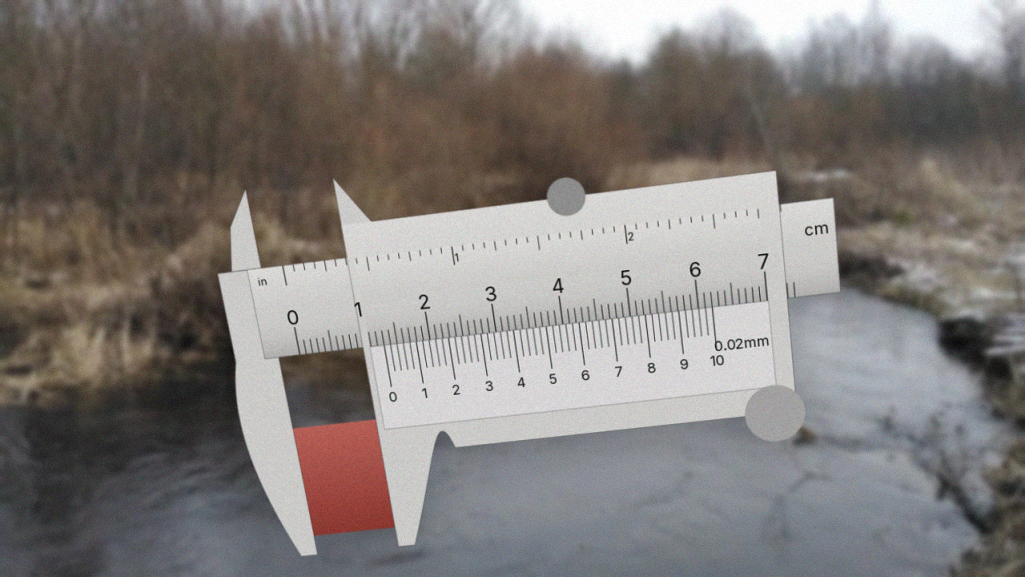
13.0 mm
